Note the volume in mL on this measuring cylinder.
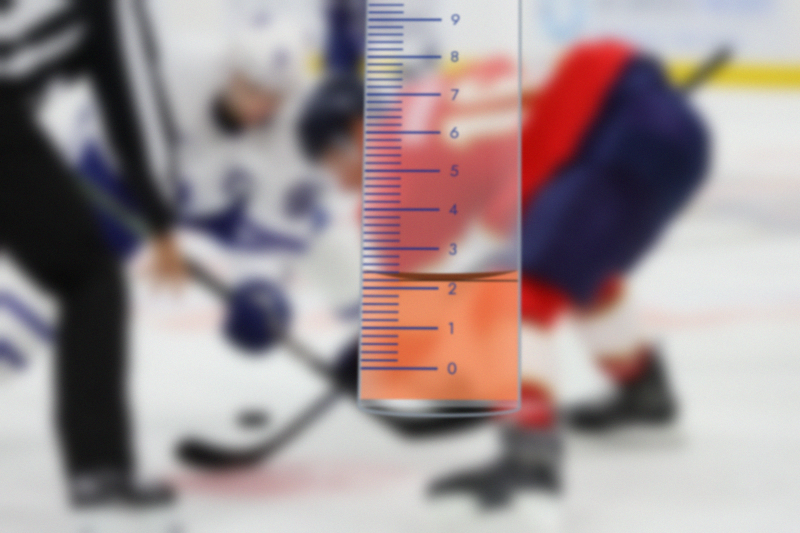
2.2 mL
